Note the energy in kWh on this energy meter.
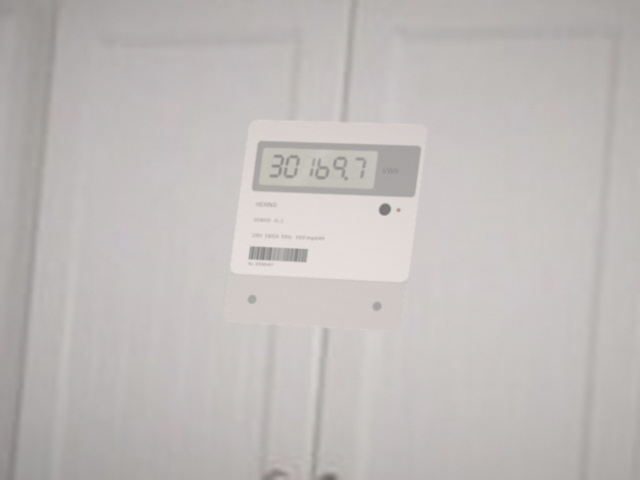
30169.7 kWh
